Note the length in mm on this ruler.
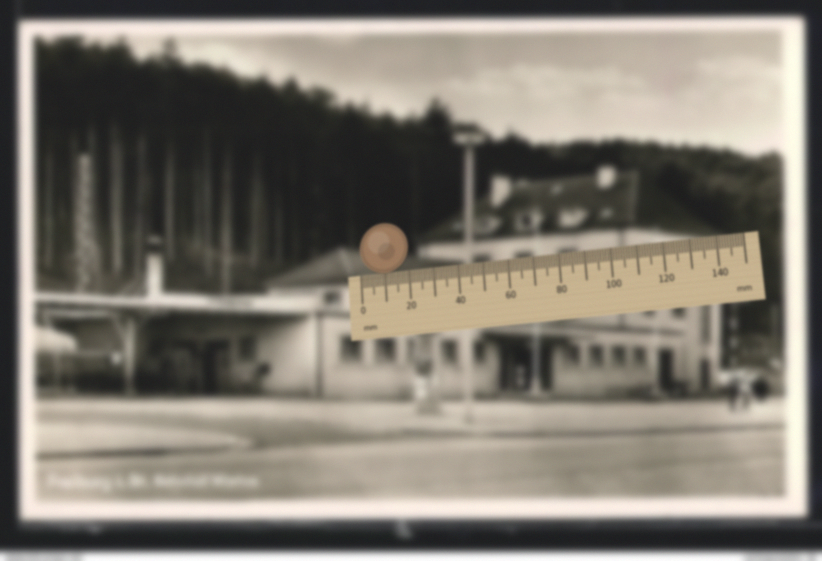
20 mm
